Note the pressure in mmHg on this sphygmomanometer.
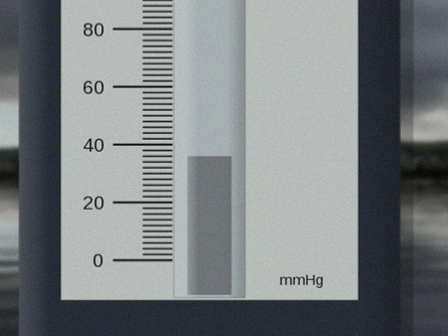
36 mmHg
